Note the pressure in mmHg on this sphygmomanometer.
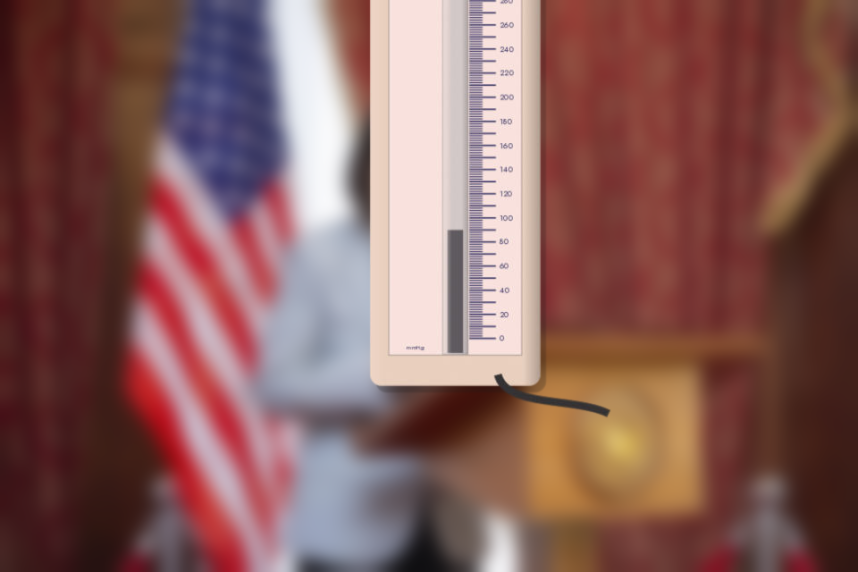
90 mmHg
